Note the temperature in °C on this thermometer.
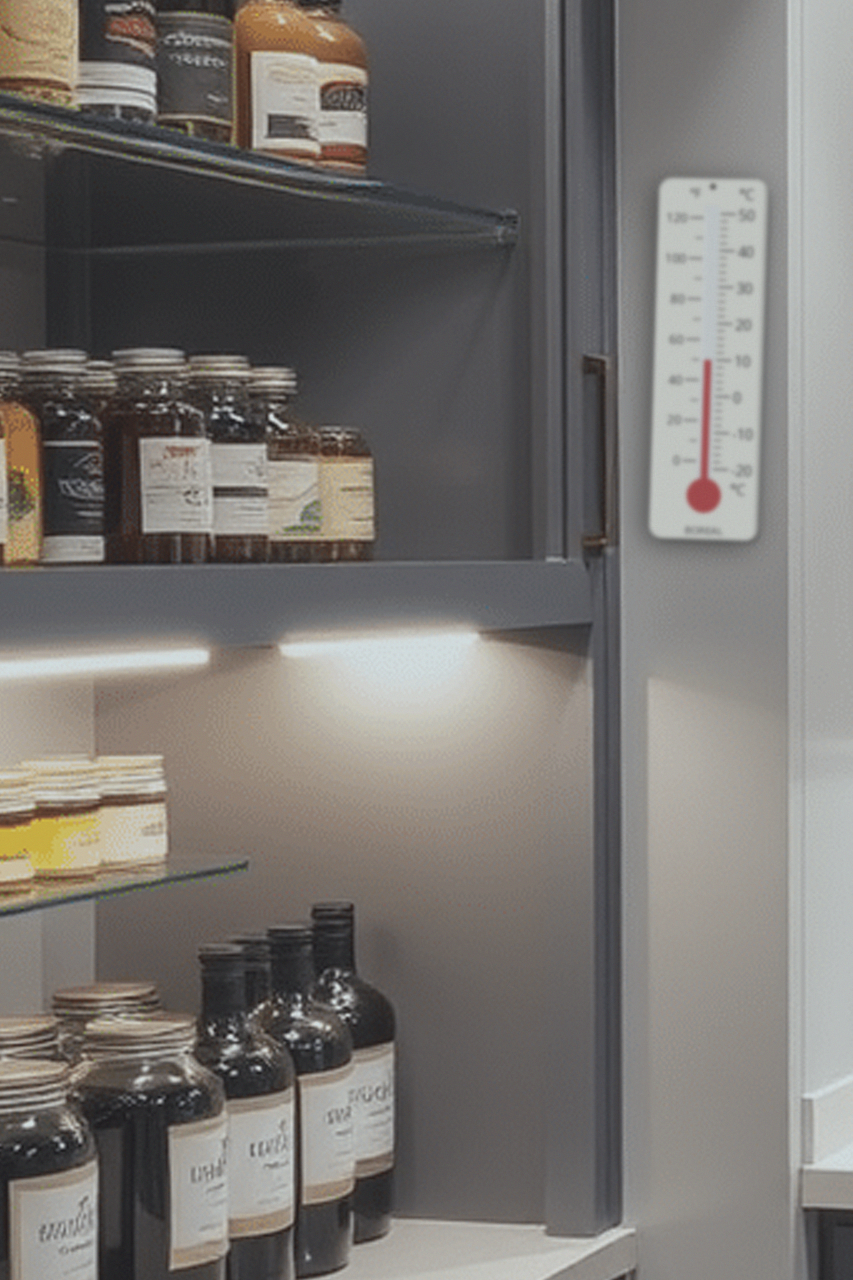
10 °C
